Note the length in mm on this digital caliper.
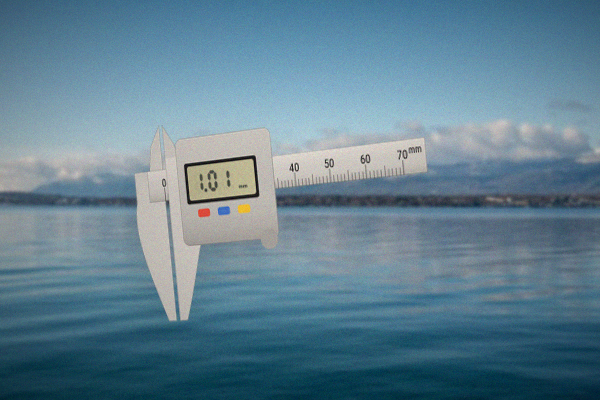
1.01 mm
